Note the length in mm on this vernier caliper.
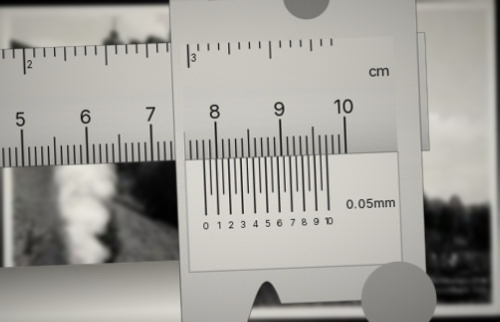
78.0 mm
